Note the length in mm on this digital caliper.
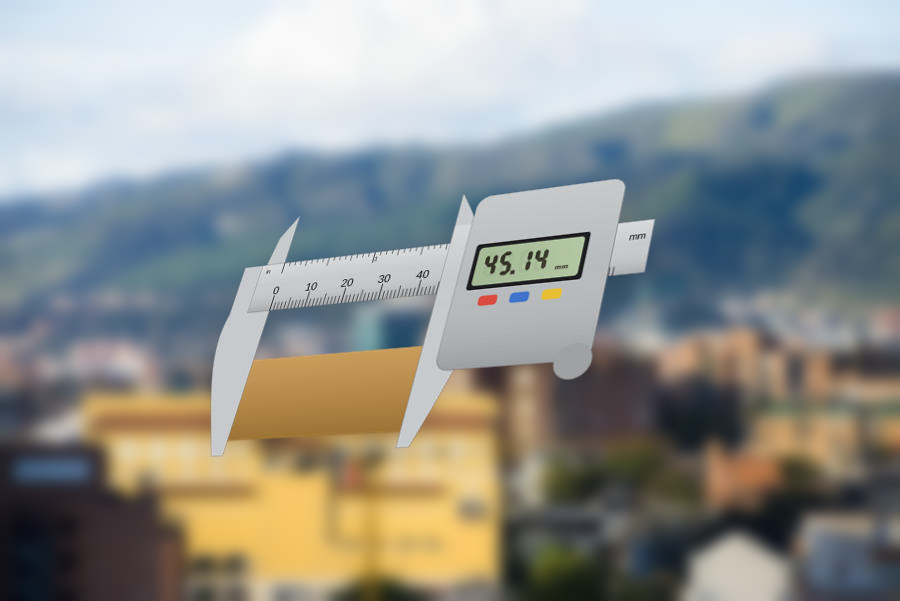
45.14 mm
